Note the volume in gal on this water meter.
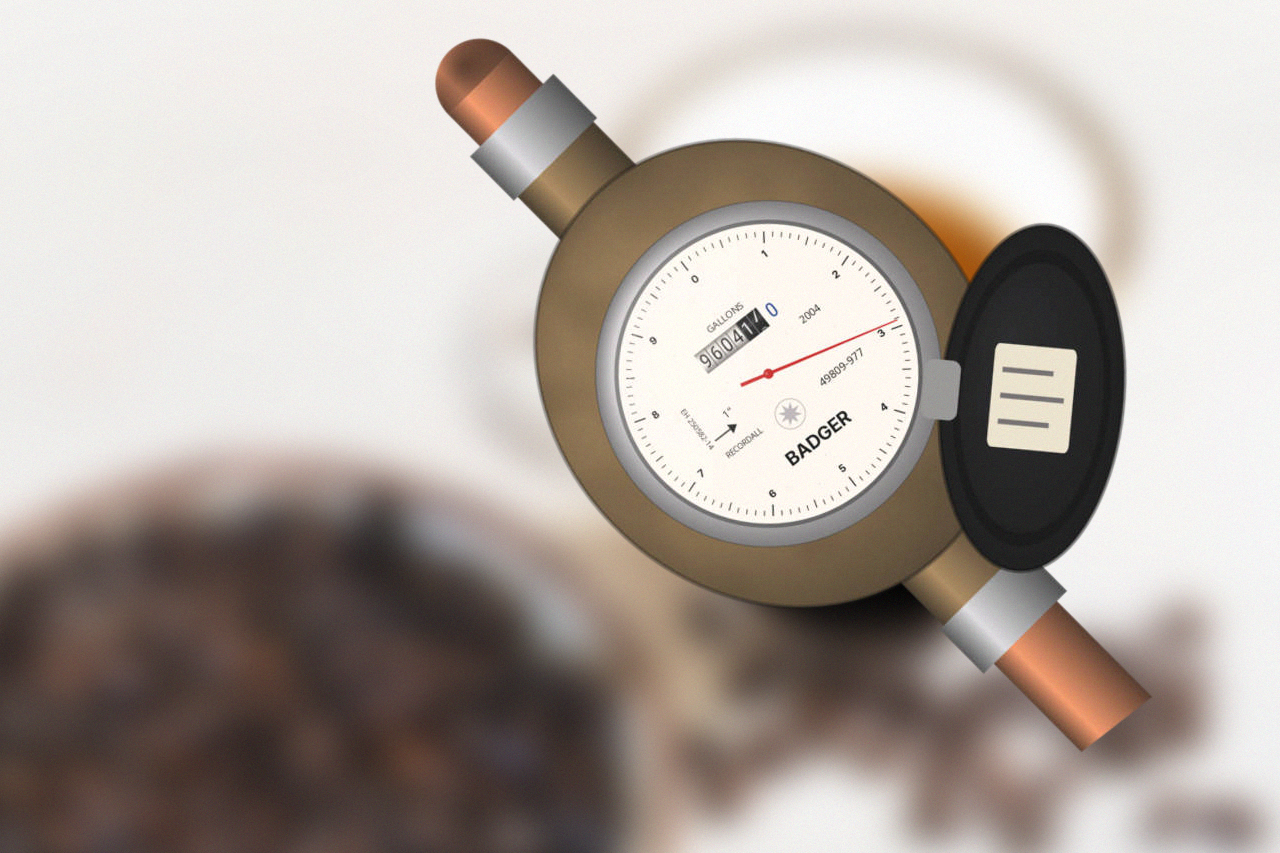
9604172.9 gal
